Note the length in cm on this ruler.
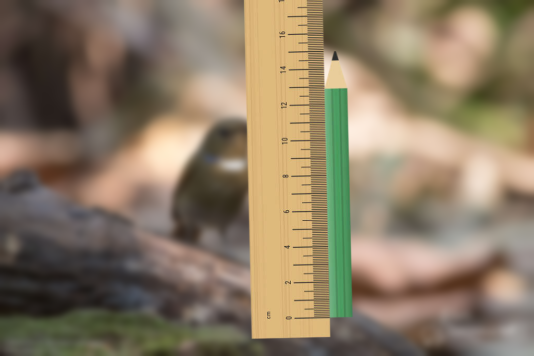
15 cm
